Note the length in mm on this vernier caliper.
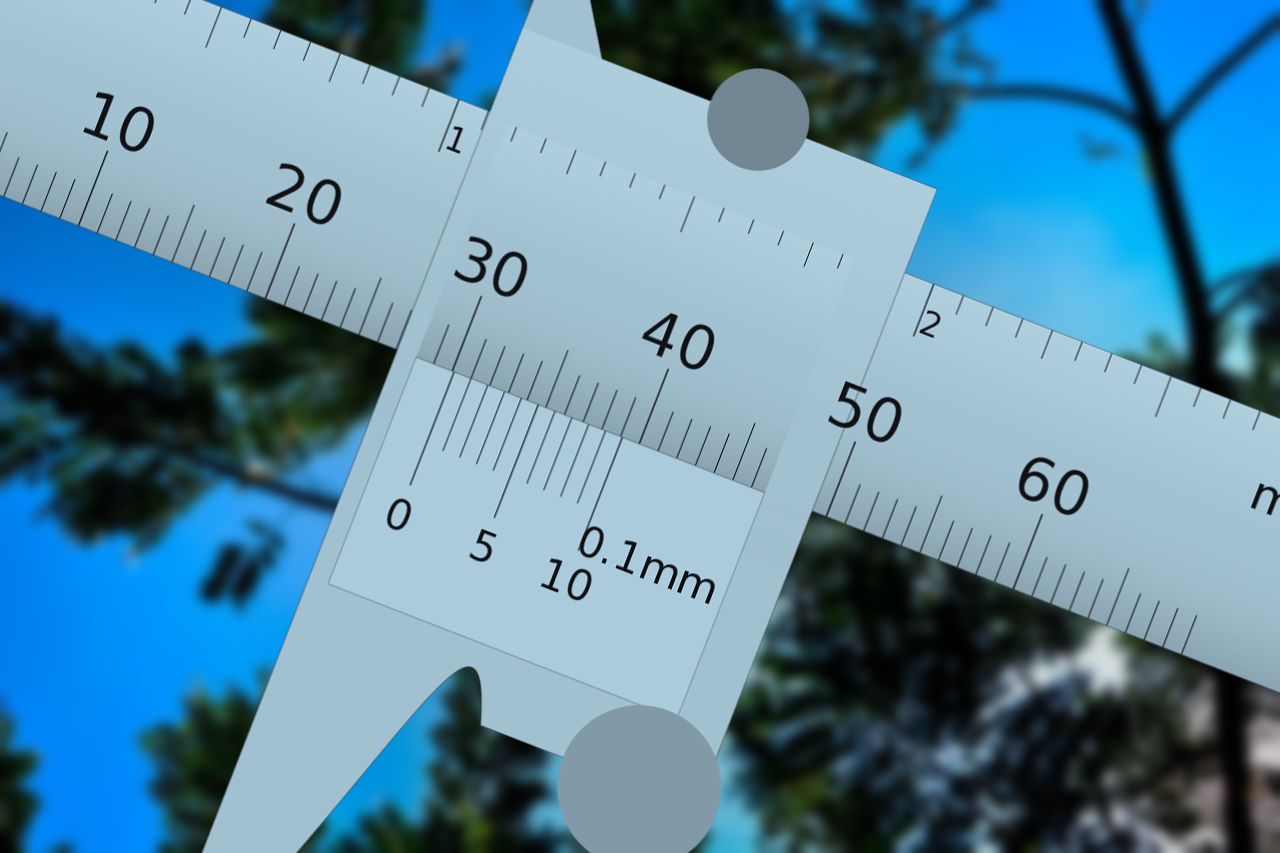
30.1 mm
